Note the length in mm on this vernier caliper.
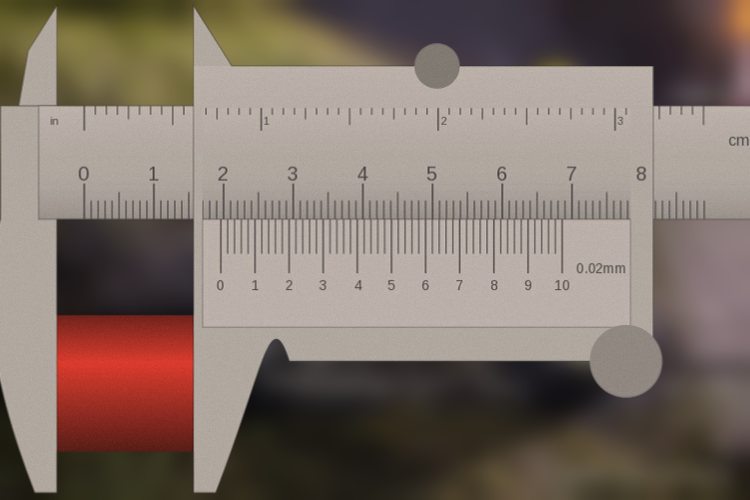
19.6 mm
